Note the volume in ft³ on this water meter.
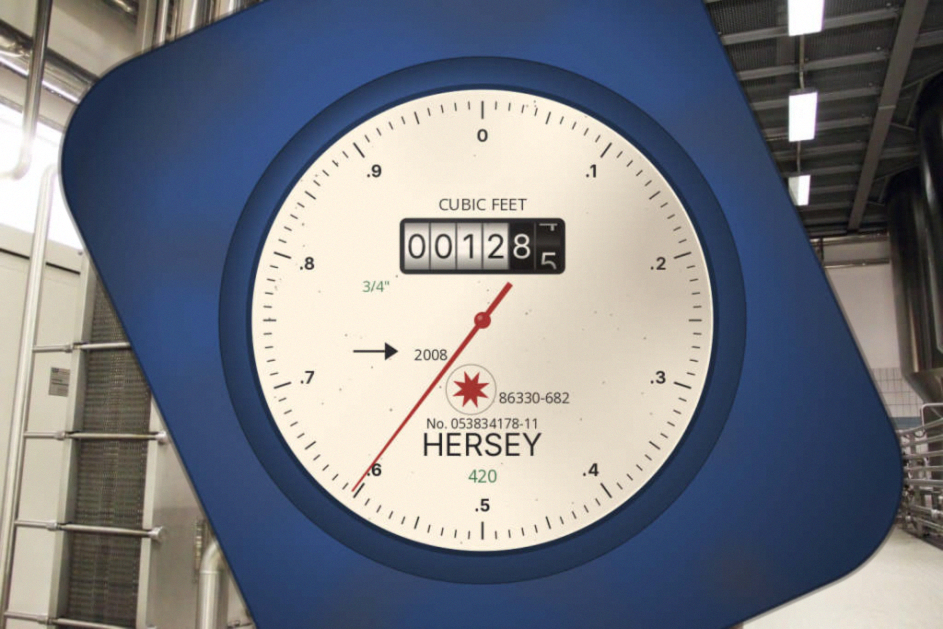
1284.60 ft³
